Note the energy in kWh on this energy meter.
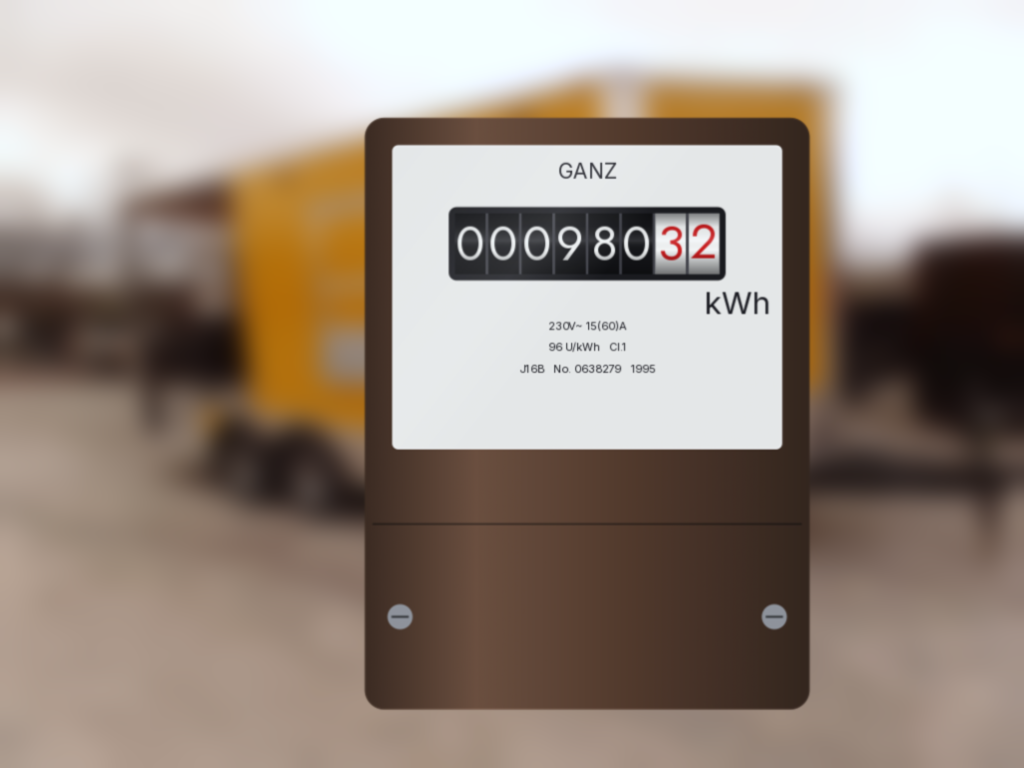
980.32 kWh
